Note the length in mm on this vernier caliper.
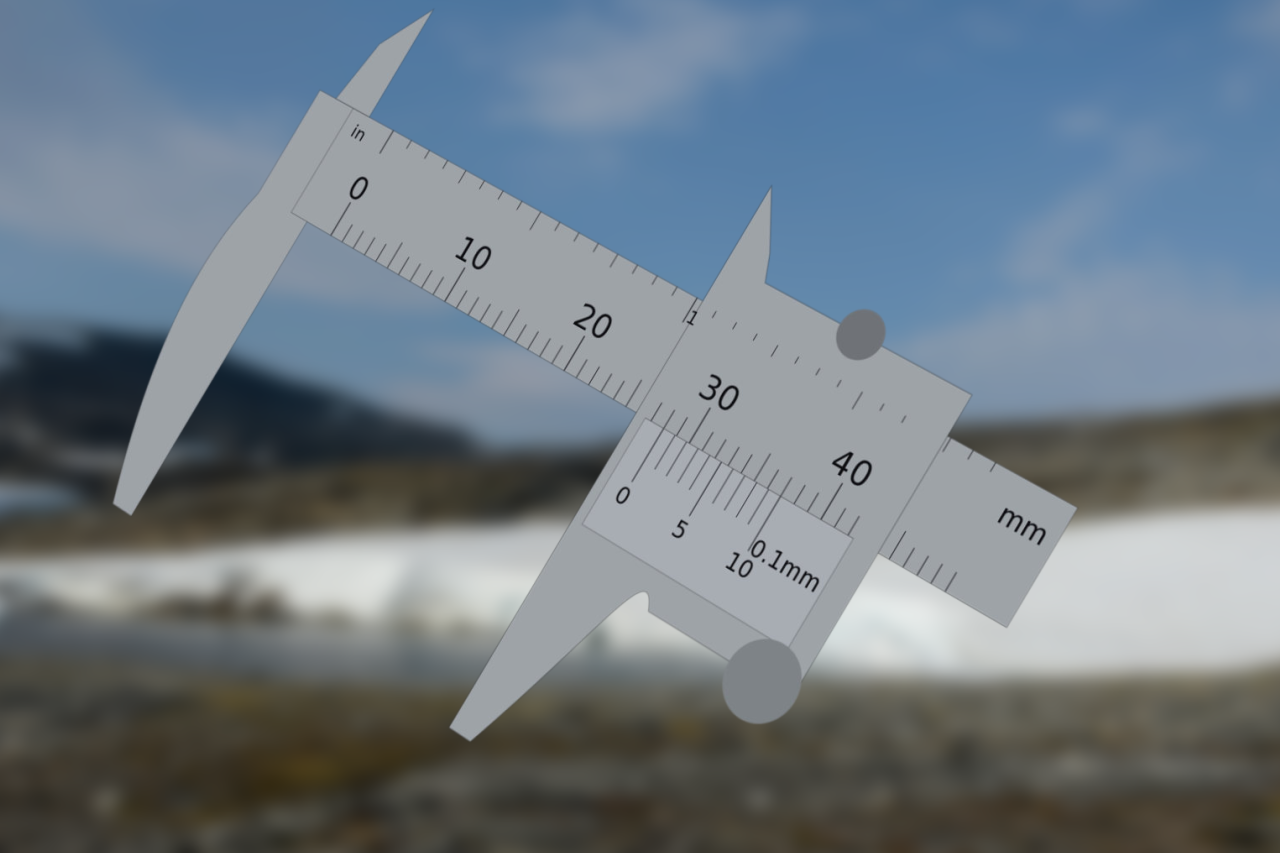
28.0 mm
